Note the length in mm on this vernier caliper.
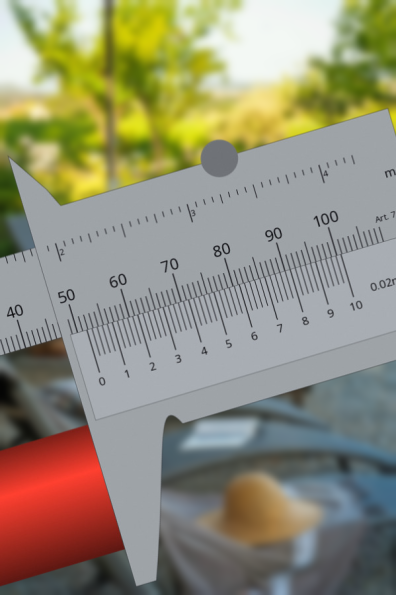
51.8 mm
